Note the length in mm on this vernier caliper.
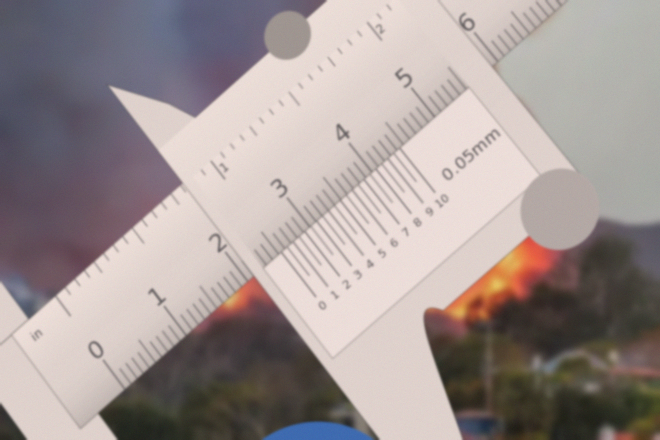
25.4 mm
